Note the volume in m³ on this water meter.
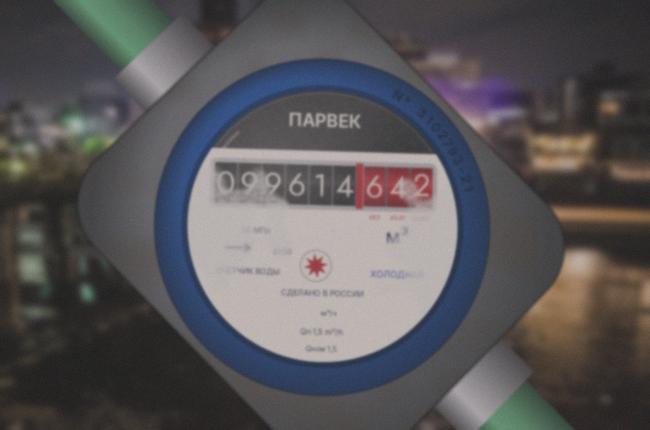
99614.642 m³
